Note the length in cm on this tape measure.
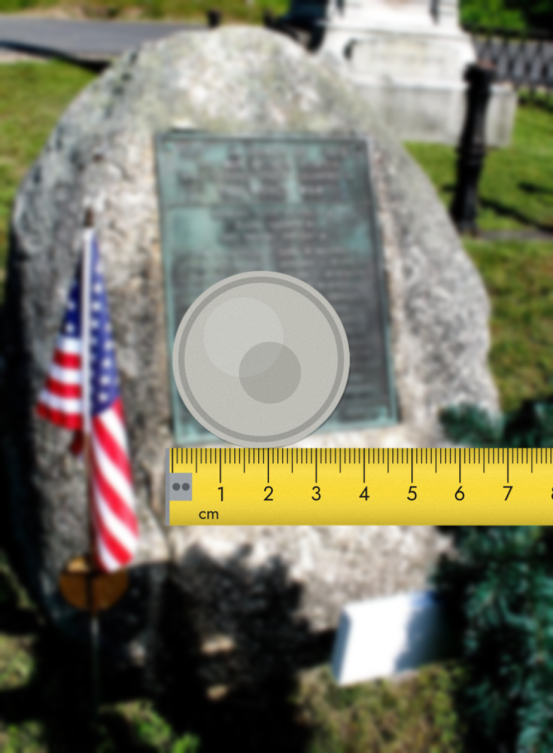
3.7 cm
